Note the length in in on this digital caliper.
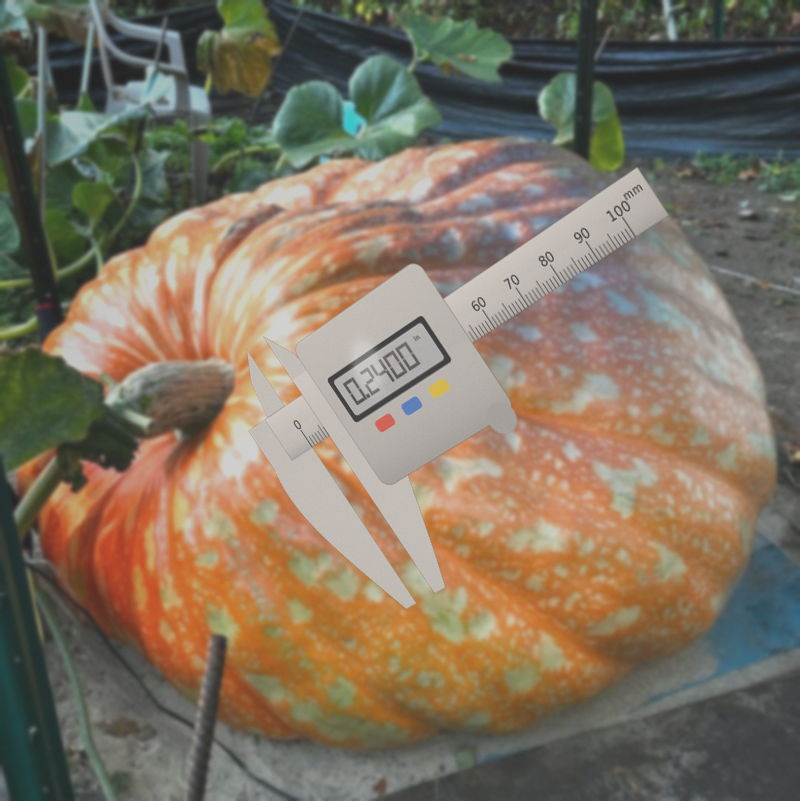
0.2400 in
